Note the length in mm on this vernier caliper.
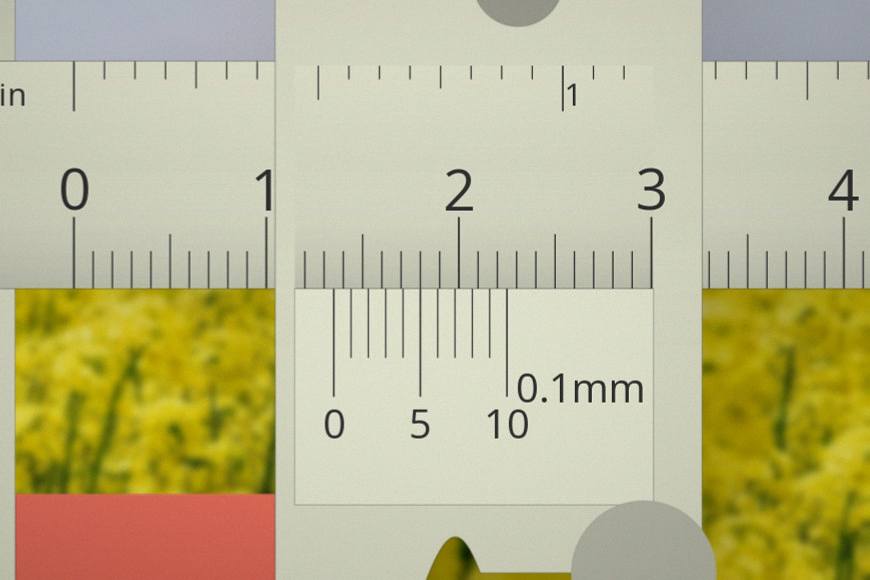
13.5 mm
